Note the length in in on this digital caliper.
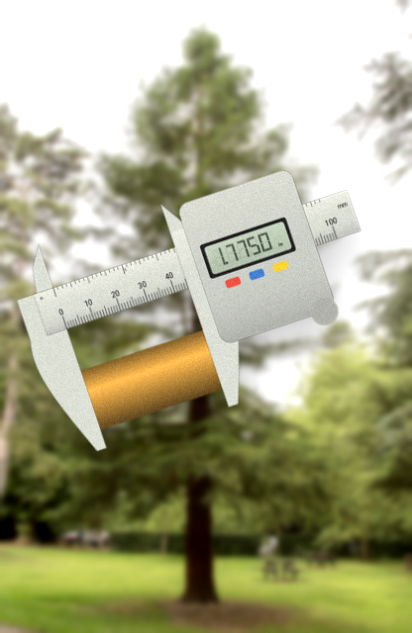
1.7750 in
